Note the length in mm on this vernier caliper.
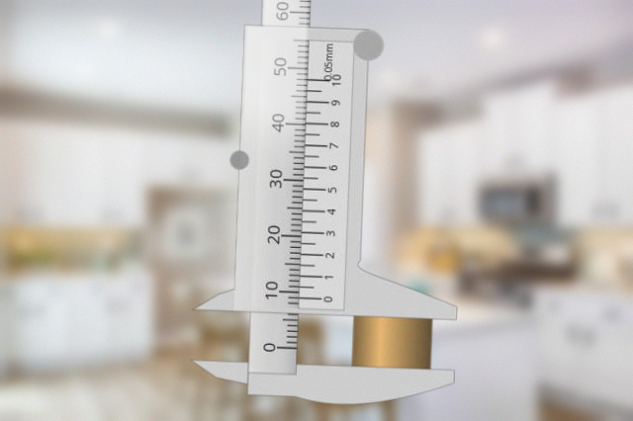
9.0 mm
